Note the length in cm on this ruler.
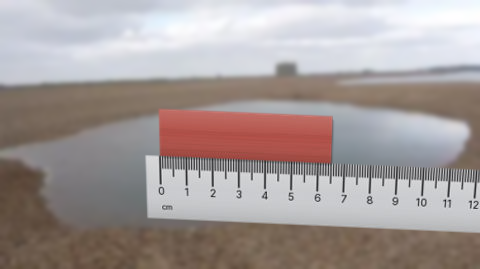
6.5 cm
